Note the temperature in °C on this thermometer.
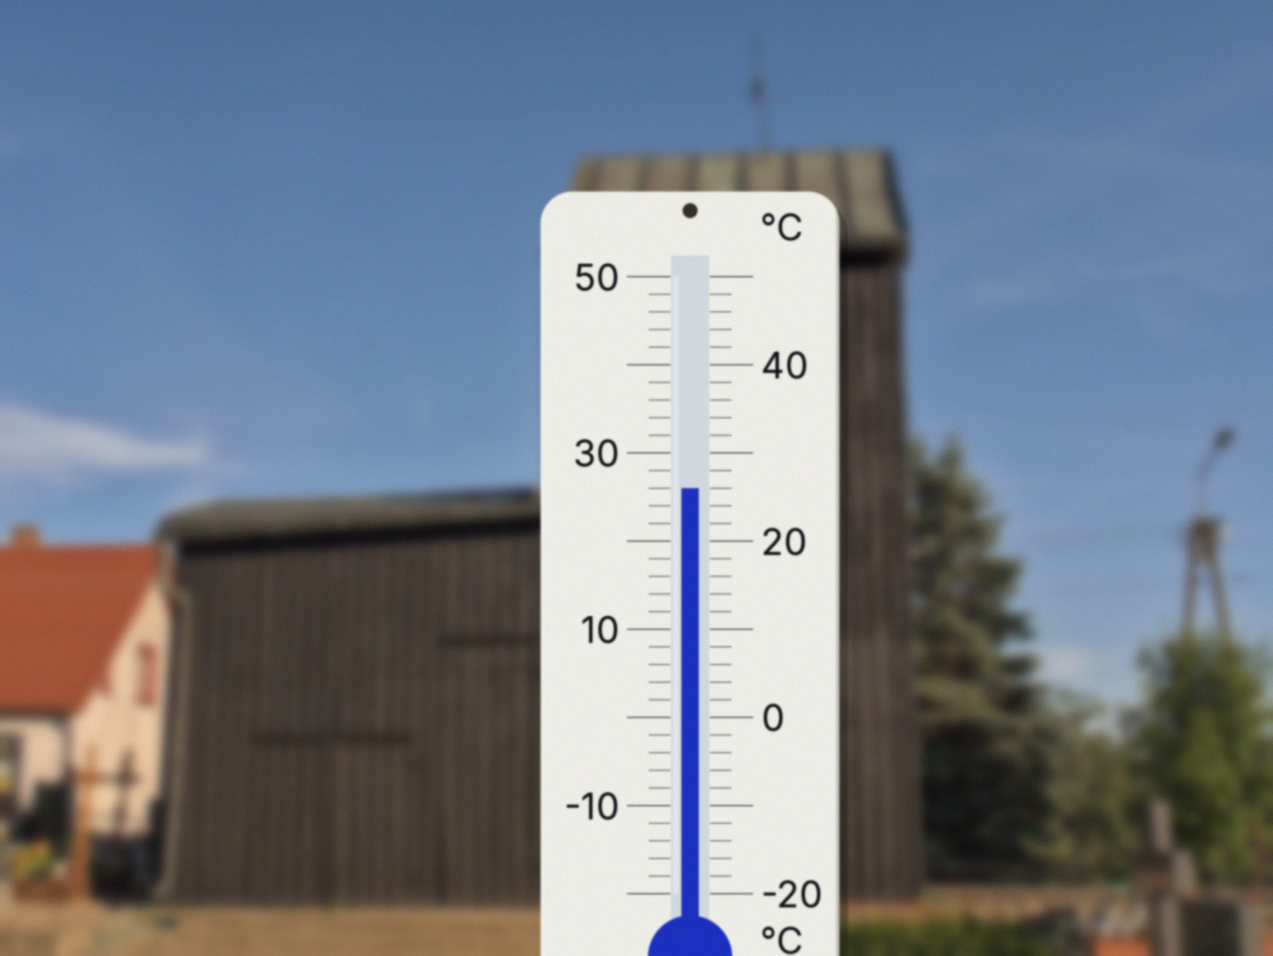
26 °C
